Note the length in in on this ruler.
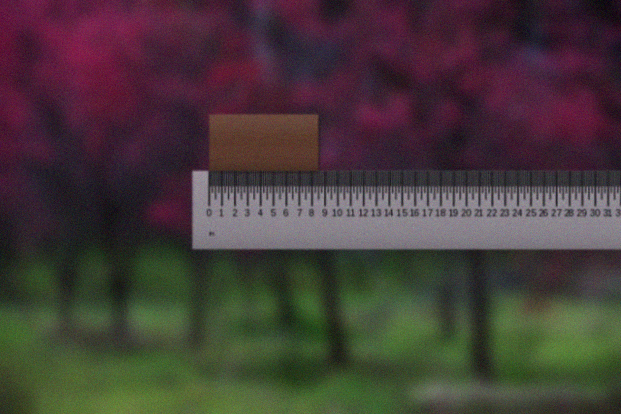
8.5 in
